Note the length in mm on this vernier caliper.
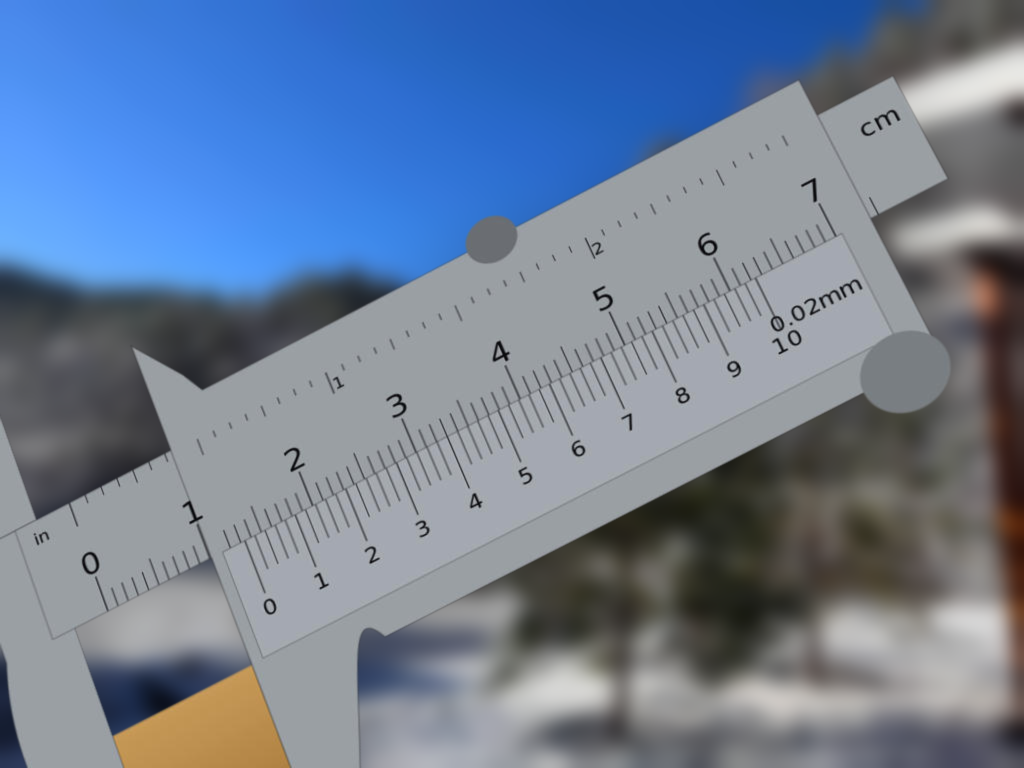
13.4 mm
